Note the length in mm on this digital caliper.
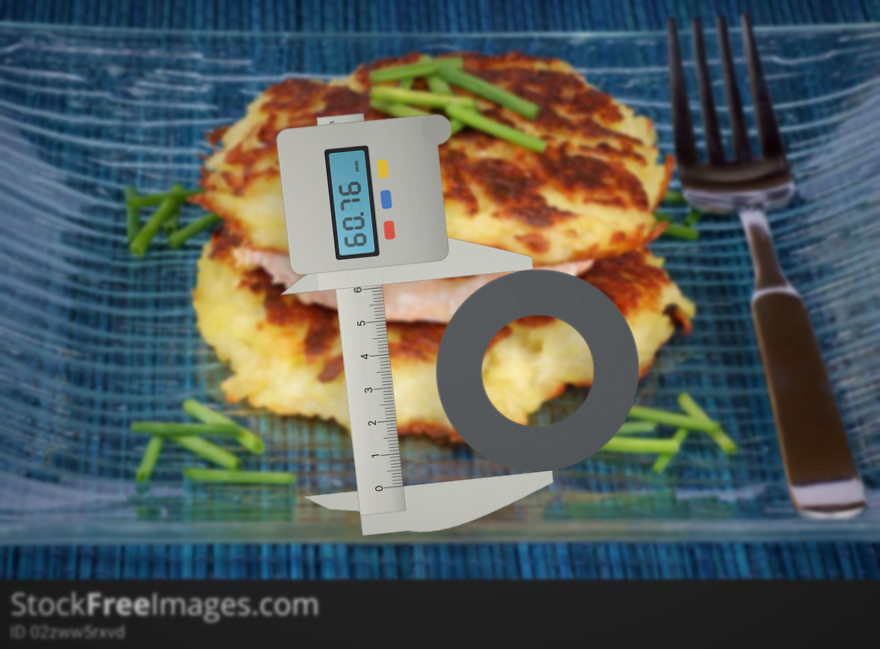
60.76 mm
